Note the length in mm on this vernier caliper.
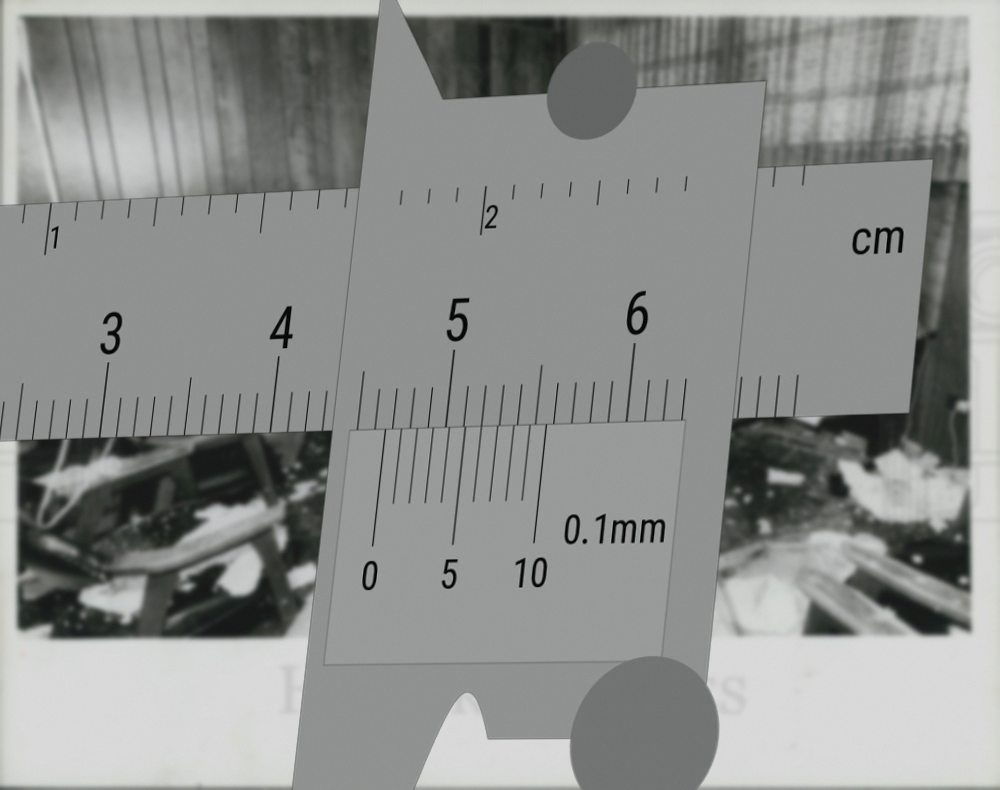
46.6 mm
